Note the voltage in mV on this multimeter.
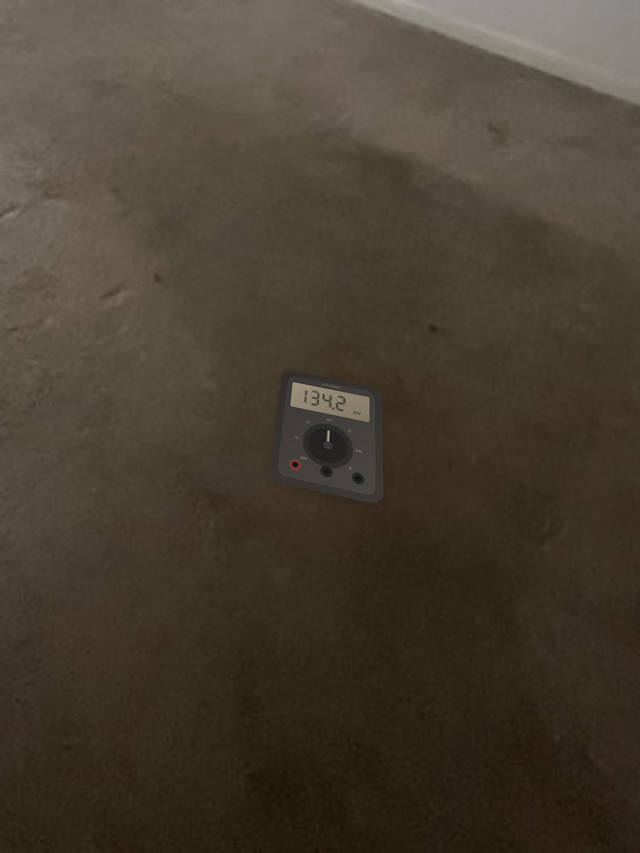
134.2 mV
